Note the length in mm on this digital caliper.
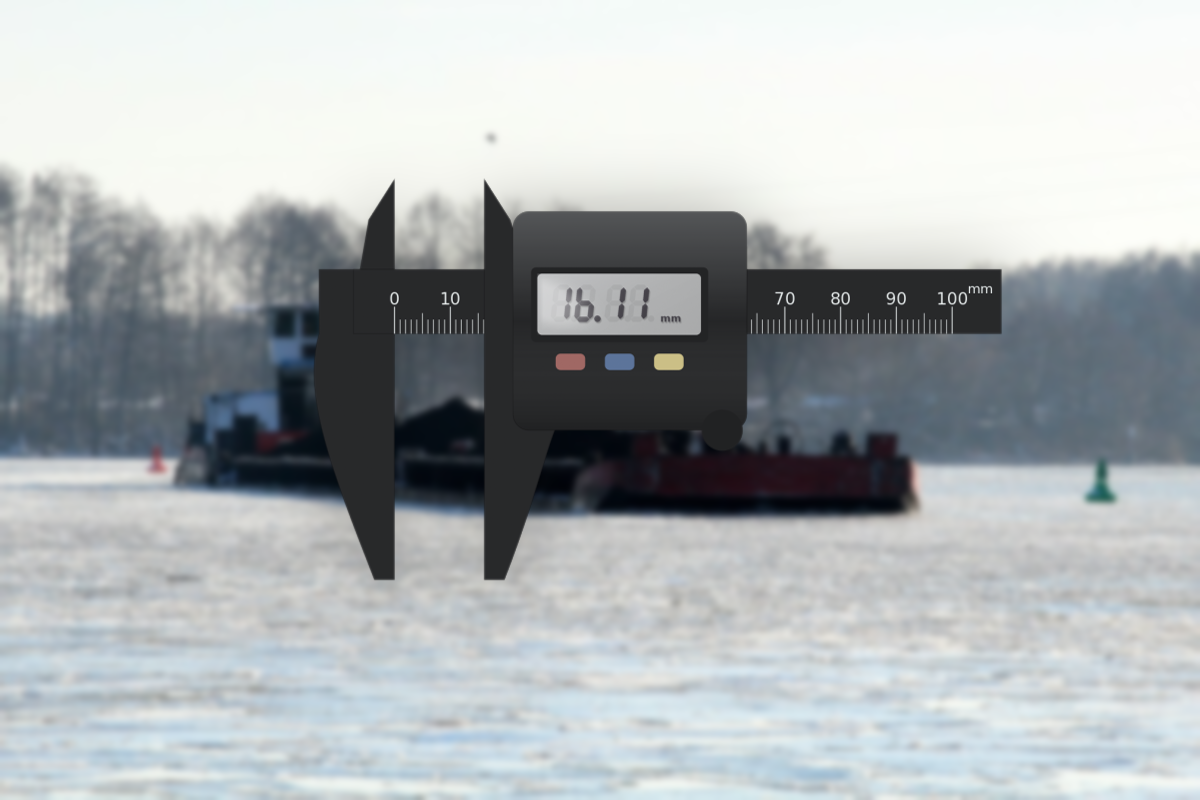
16.11 mm
